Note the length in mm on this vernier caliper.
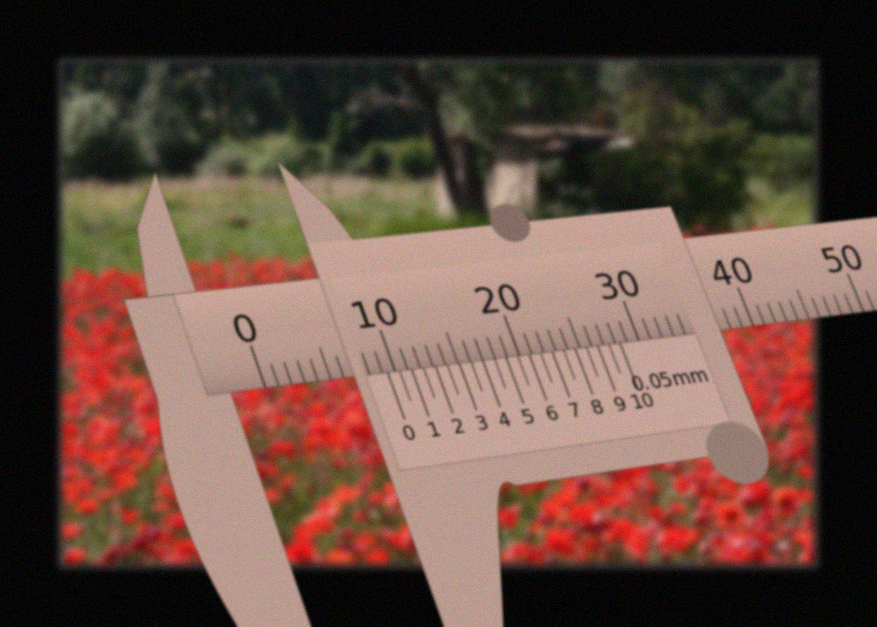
9.4 mm
